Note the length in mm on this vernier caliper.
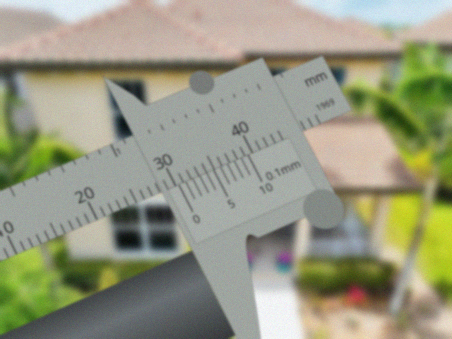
30.4 mm
